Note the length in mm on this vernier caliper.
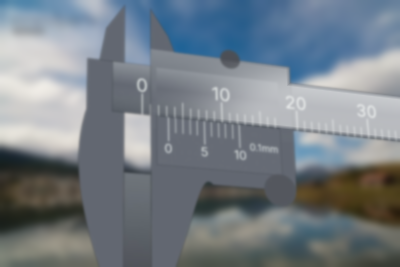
3.2 mm
